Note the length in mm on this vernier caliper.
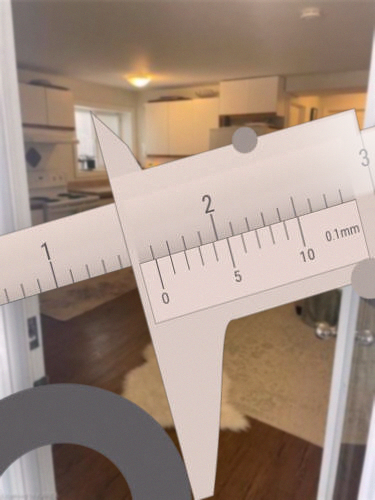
16.1 mm
